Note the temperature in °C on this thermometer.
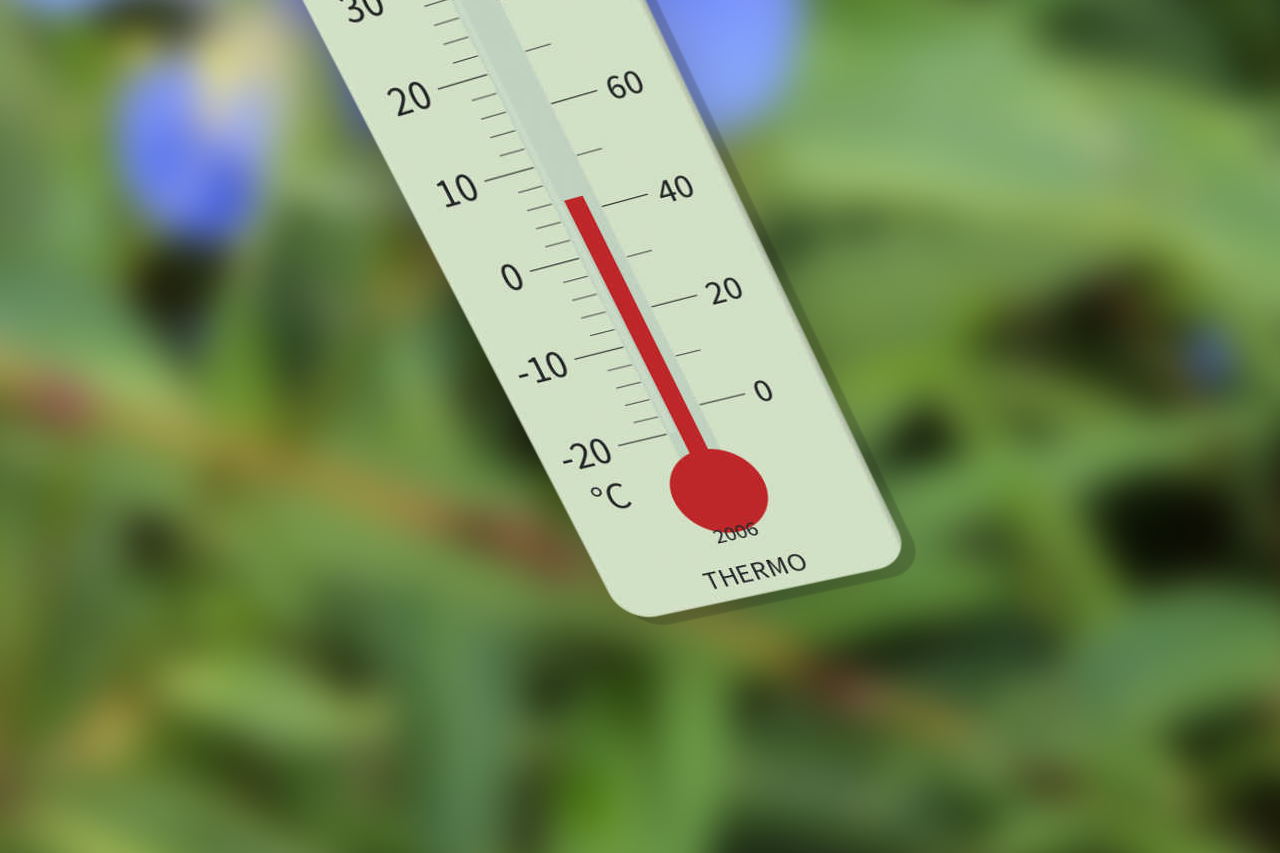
6 °C
